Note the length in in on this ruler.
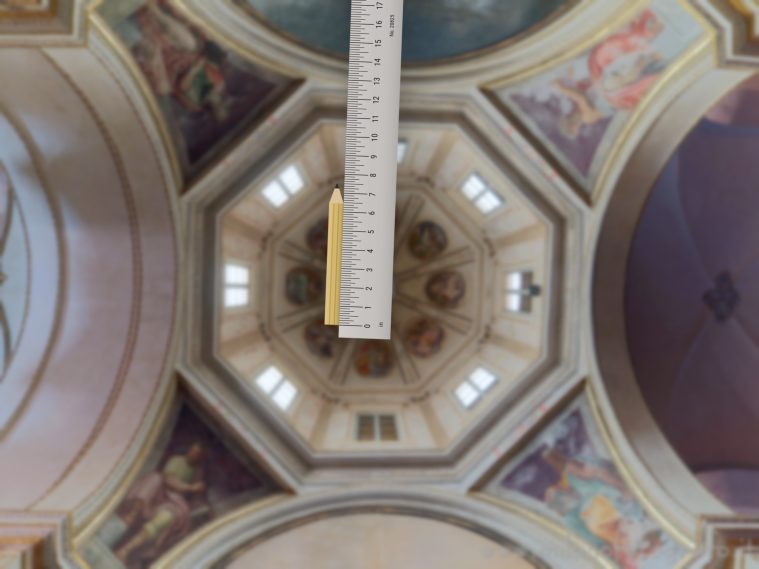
7.5 in
